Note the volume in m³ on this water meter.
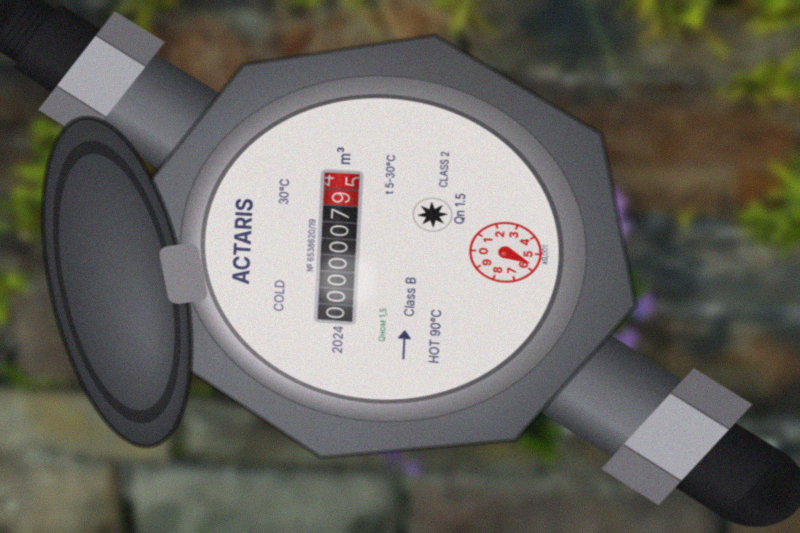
7.945 m³
